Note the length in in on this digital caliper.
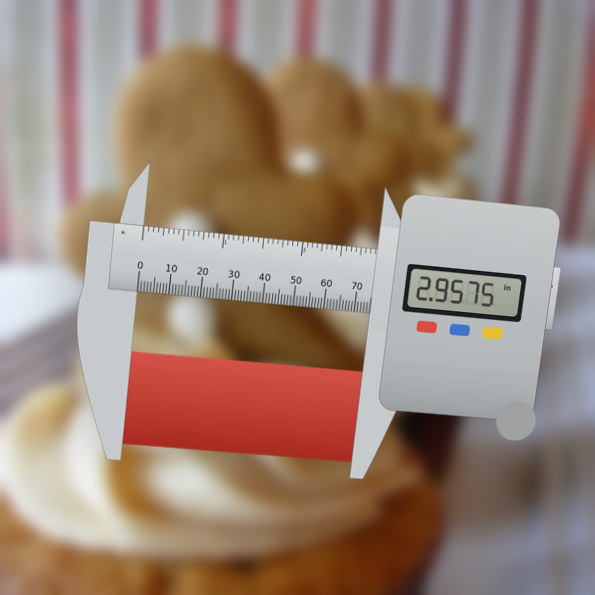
2.9575 in
